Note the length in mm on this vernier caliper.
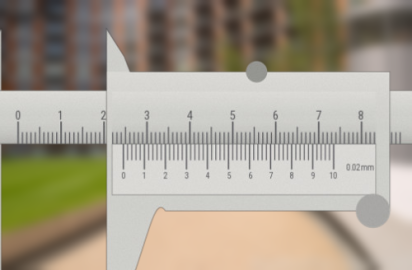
24.5 mm
